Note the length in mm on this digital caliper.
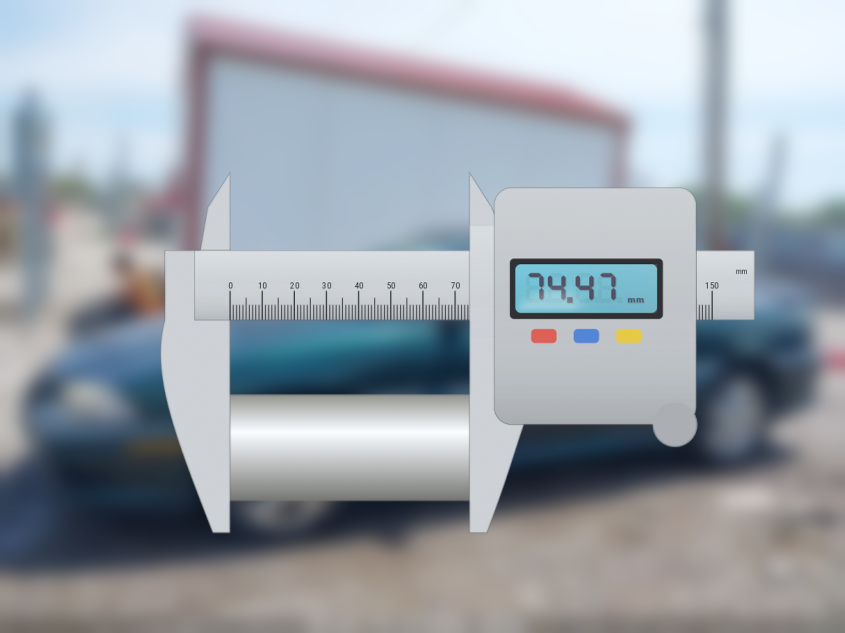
74.47 mm
